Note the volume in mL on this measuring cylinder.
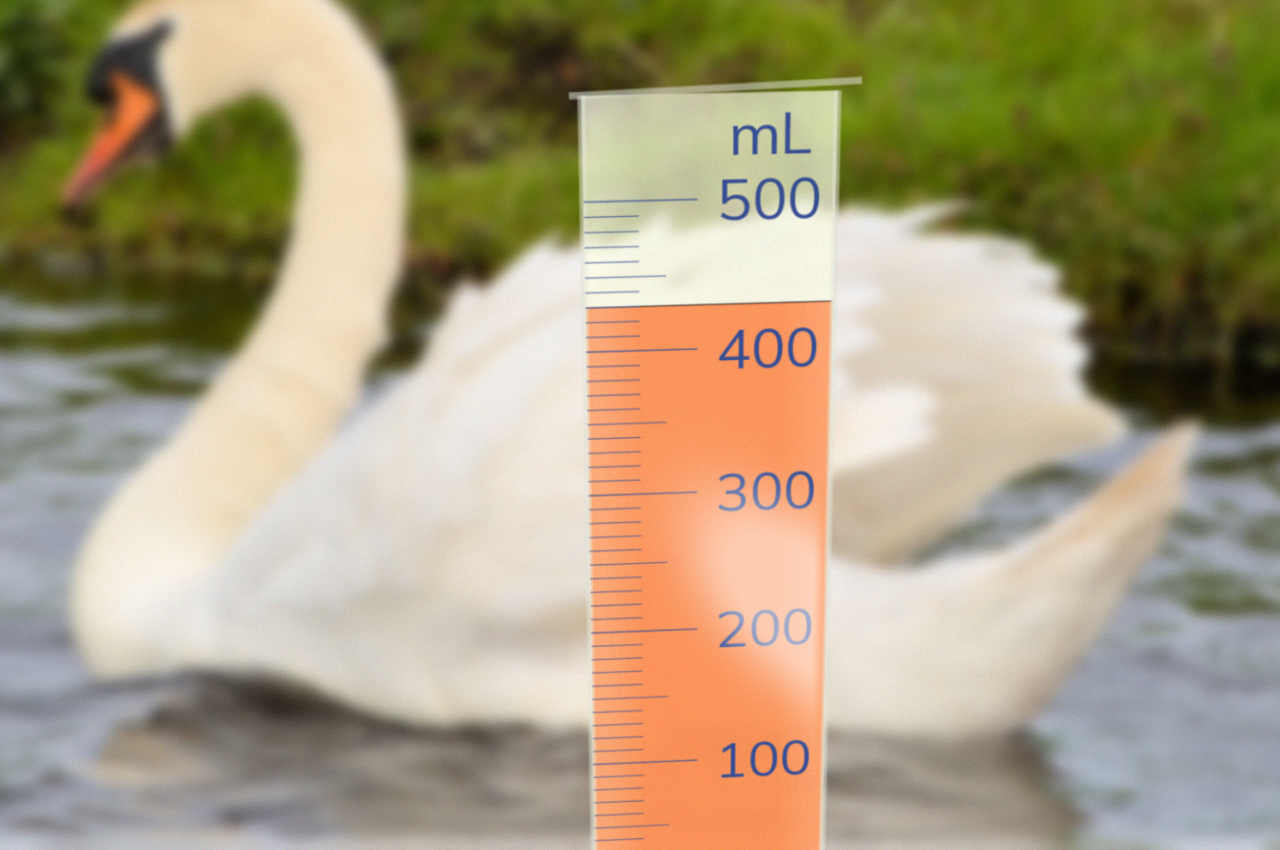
430 mL
